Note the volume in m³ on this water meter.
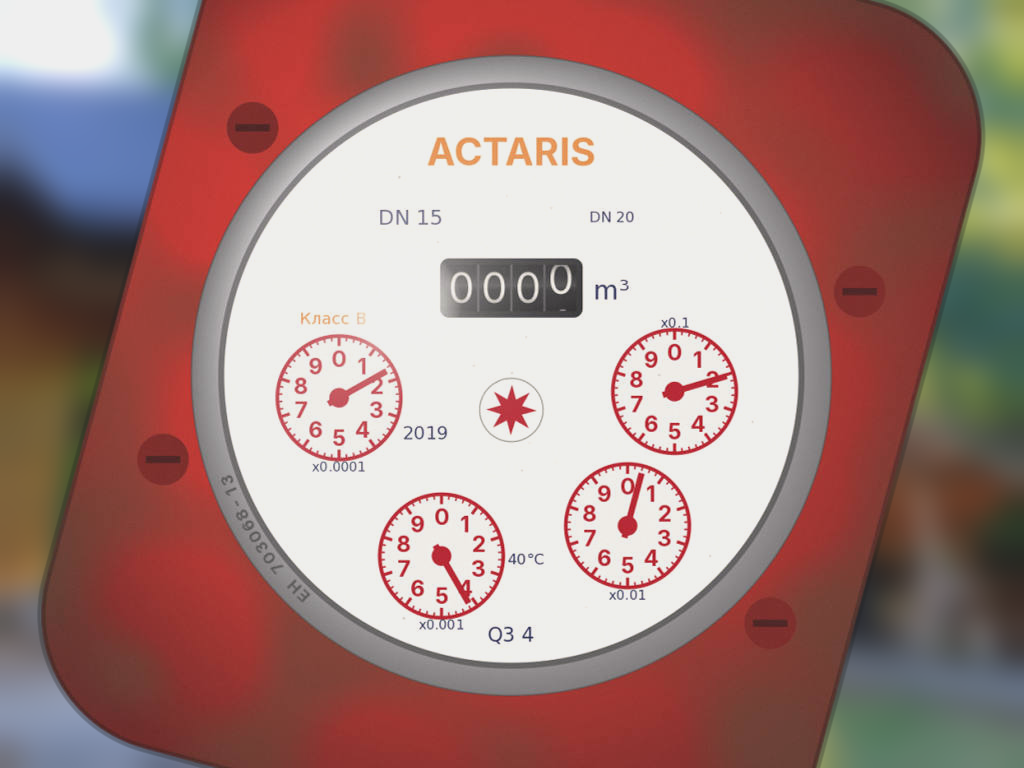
0.2041 m³
